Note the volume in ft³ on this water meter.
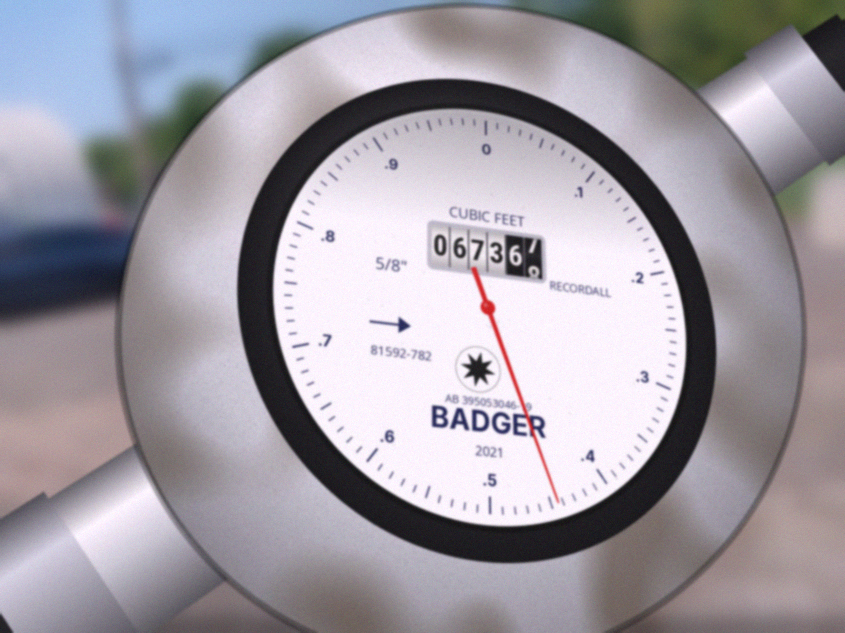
67367.44 ft³
